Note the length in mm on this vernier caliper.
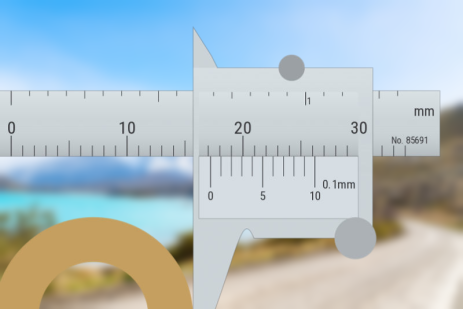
17.2 mm
